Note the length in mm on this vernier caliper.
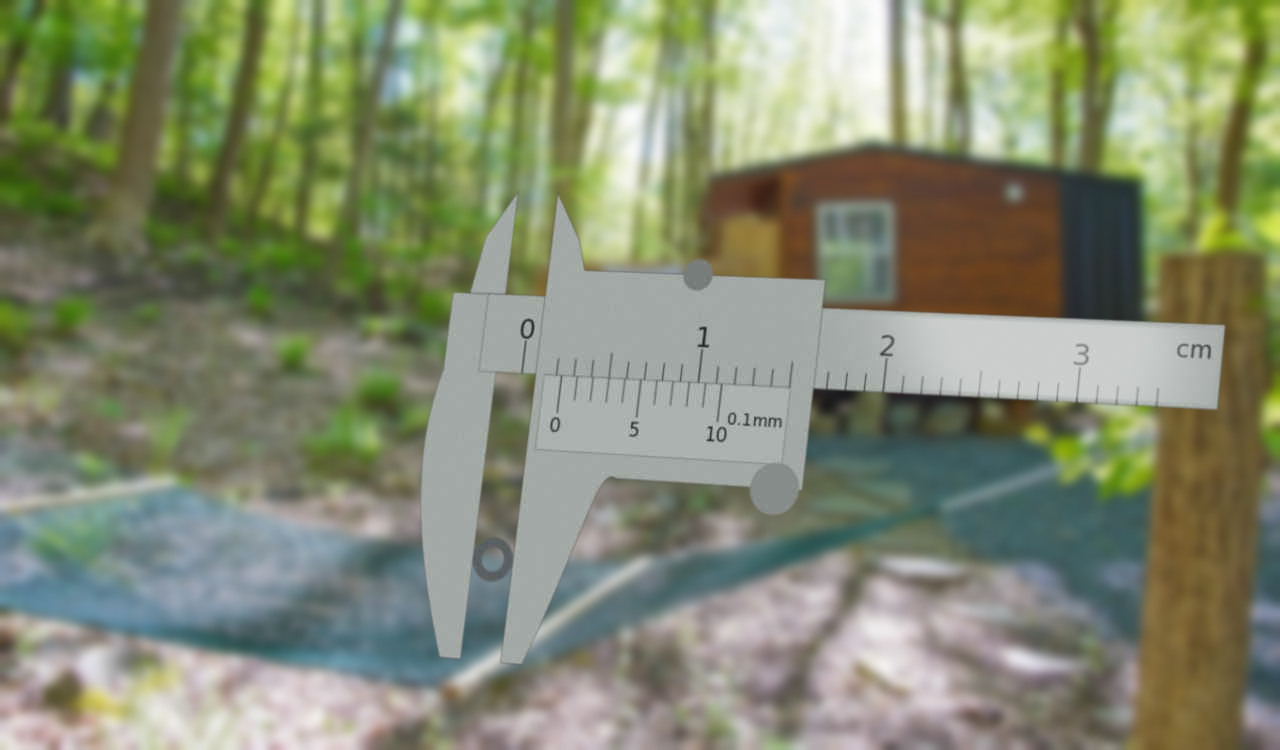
2.3 mm
